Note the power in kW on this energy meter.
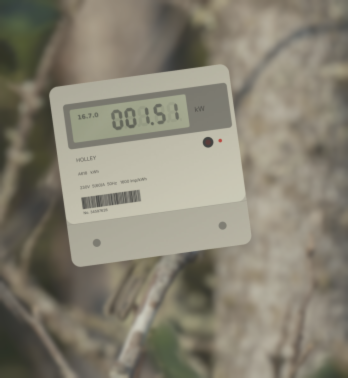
1.51 kW
